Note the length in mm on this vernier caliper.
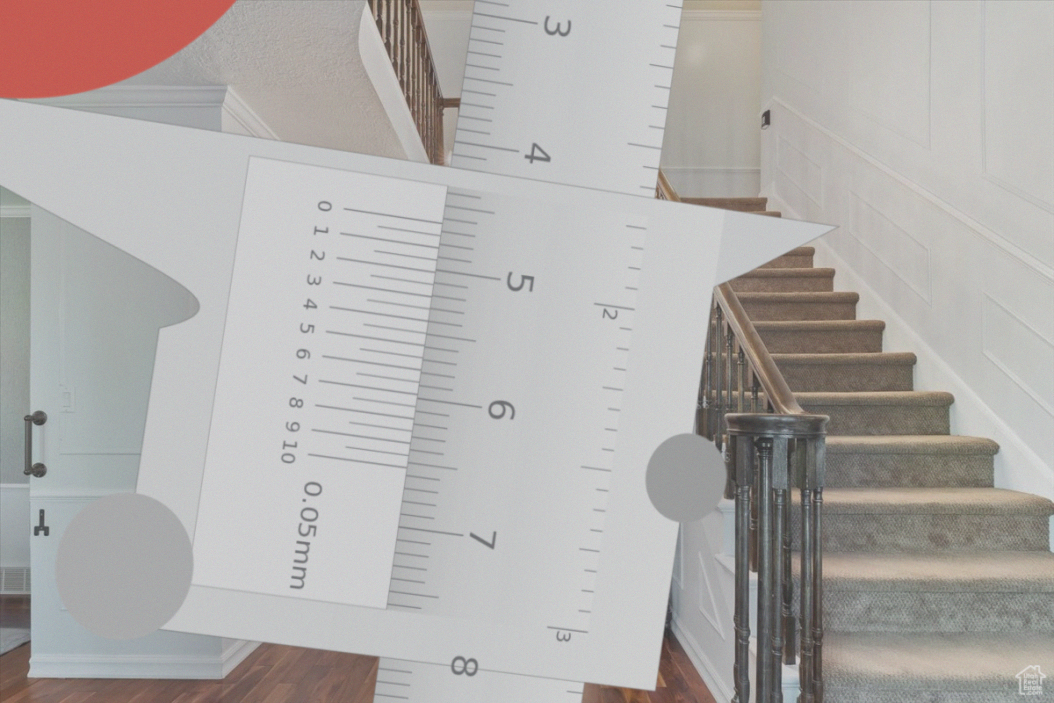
46.4 mm
